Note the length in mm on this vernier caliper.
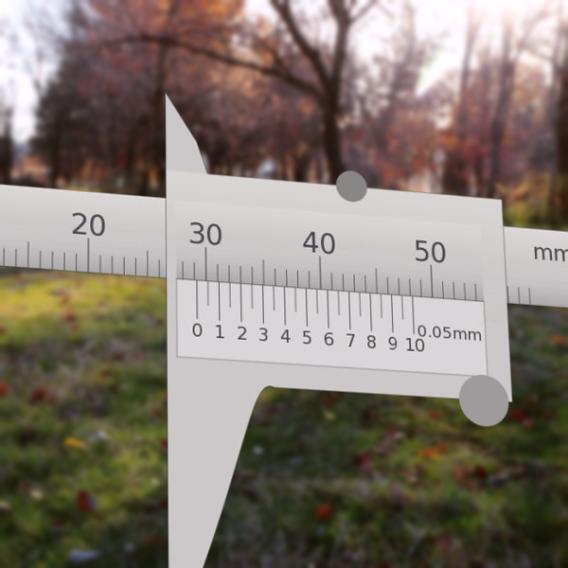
29.2 mm
